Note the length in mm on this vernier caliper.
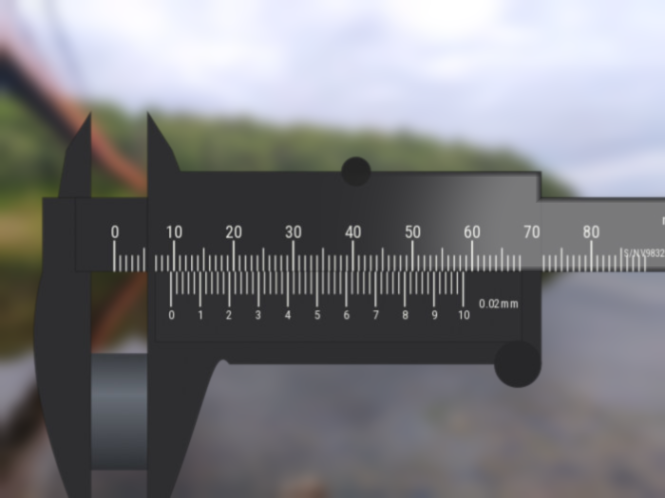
9.5 mm
